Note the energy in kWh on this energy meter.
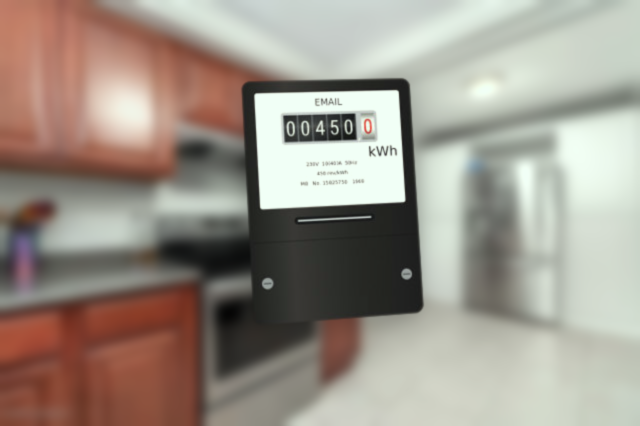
450.0 kWh
